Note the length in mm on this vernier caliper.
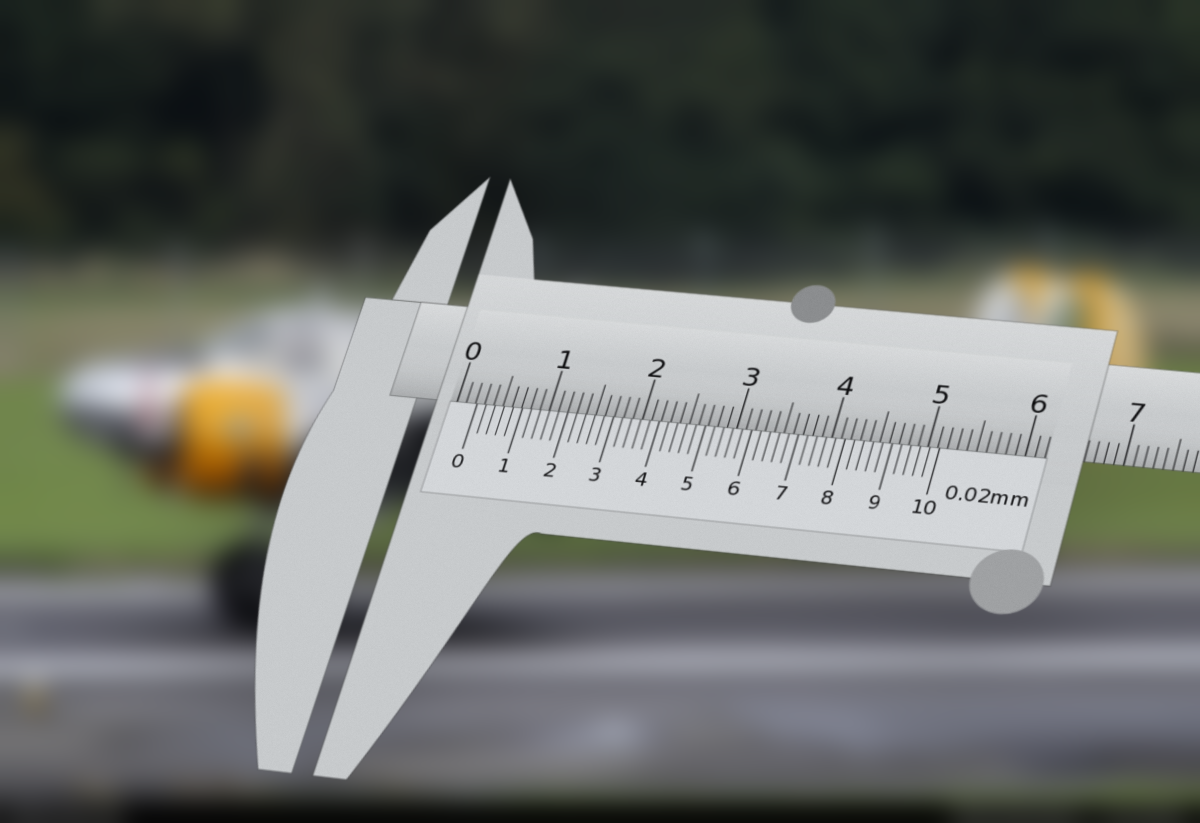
2.2 mm
